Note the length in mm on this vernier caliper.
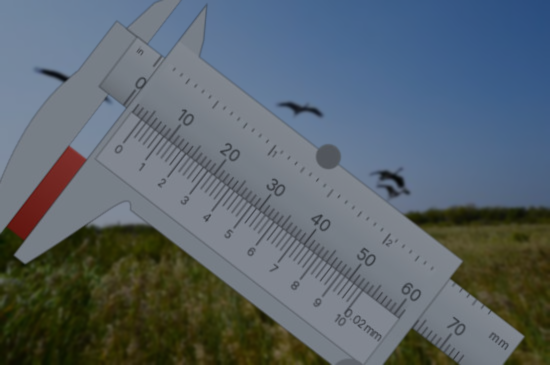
4.0 mm
